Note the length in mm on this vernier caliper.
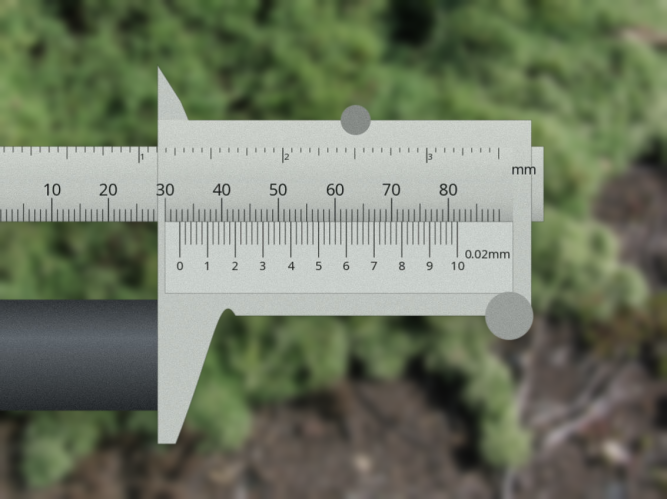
32.6 mm
